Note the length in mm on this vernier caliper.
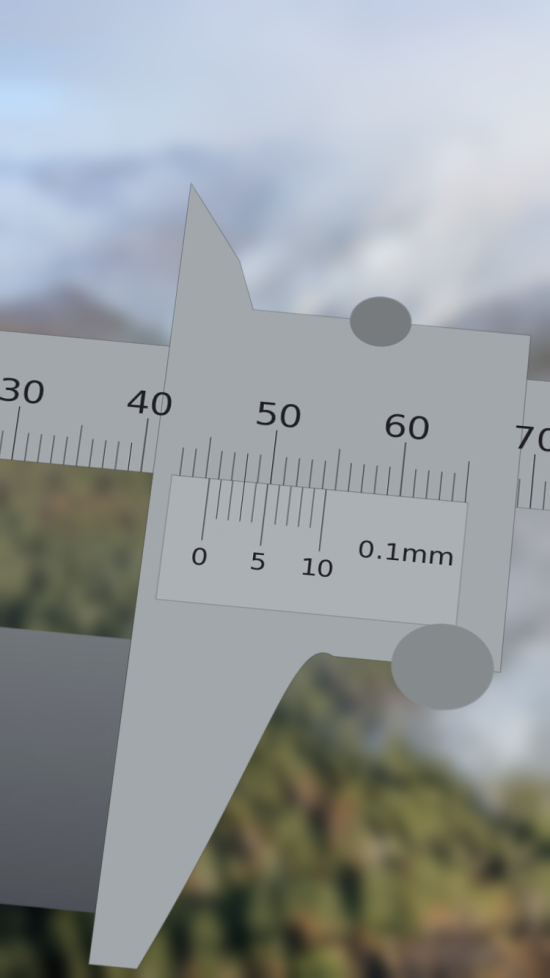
45.3 mm
